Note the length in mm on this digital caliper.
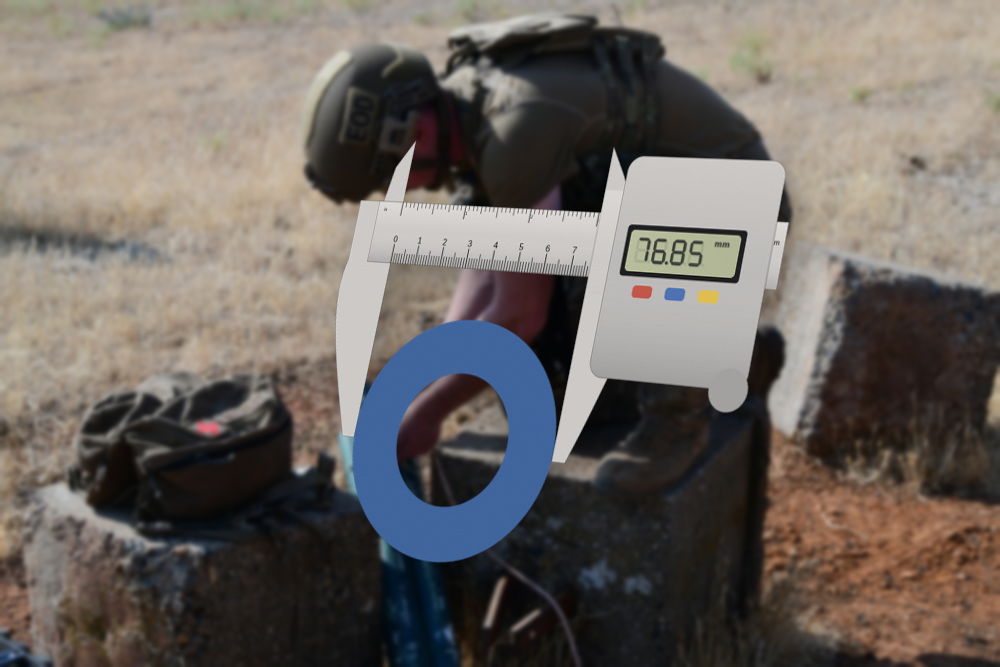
76.85 mm
